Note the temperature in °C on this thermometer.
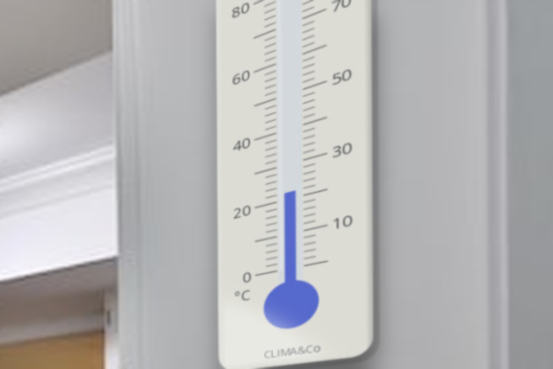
22 °C
